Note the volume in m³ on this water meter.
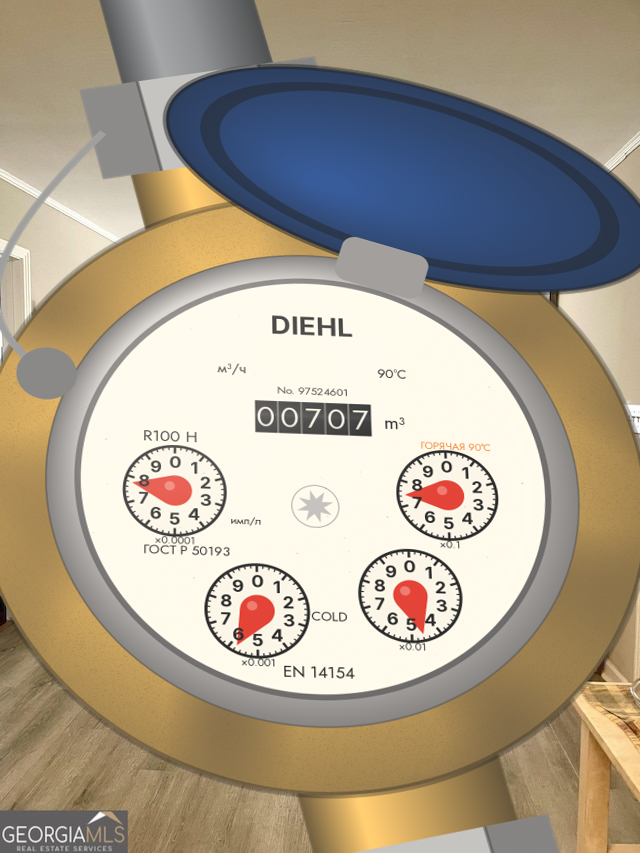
707.7457 m³
